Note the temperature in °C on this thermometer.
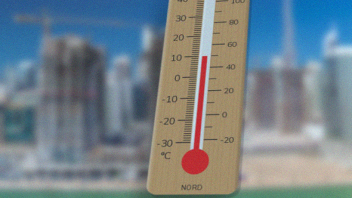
10 °C
